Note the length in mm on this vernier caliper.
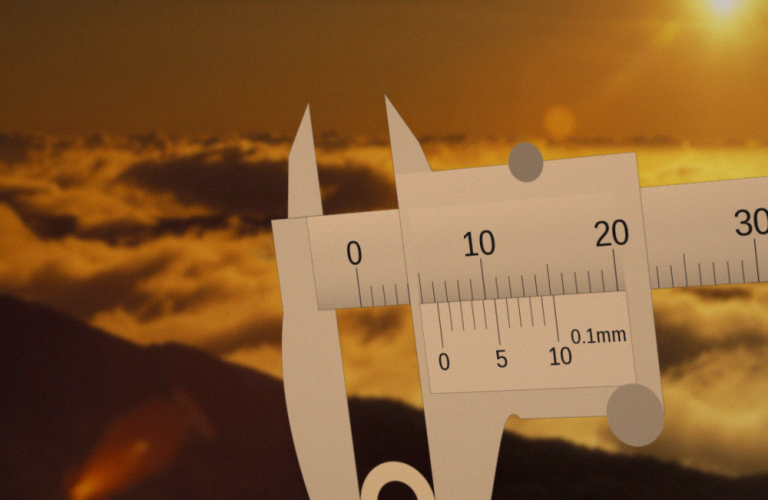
6.2 mm
